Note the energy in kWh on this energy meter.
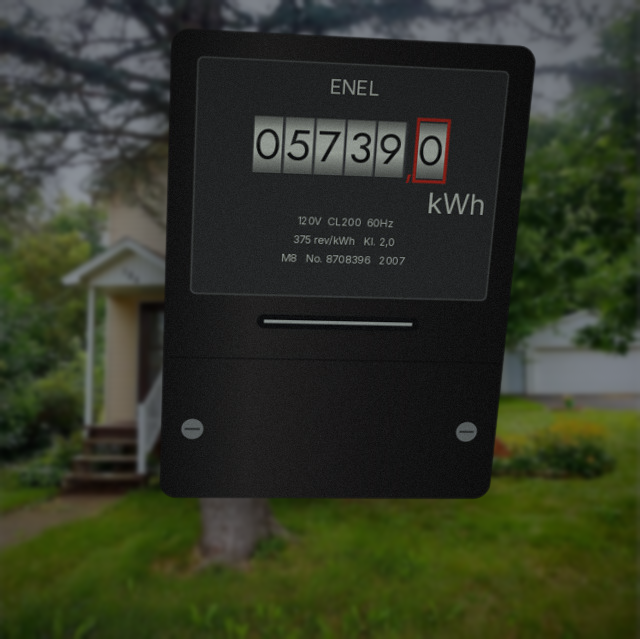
5739.0 kWh
